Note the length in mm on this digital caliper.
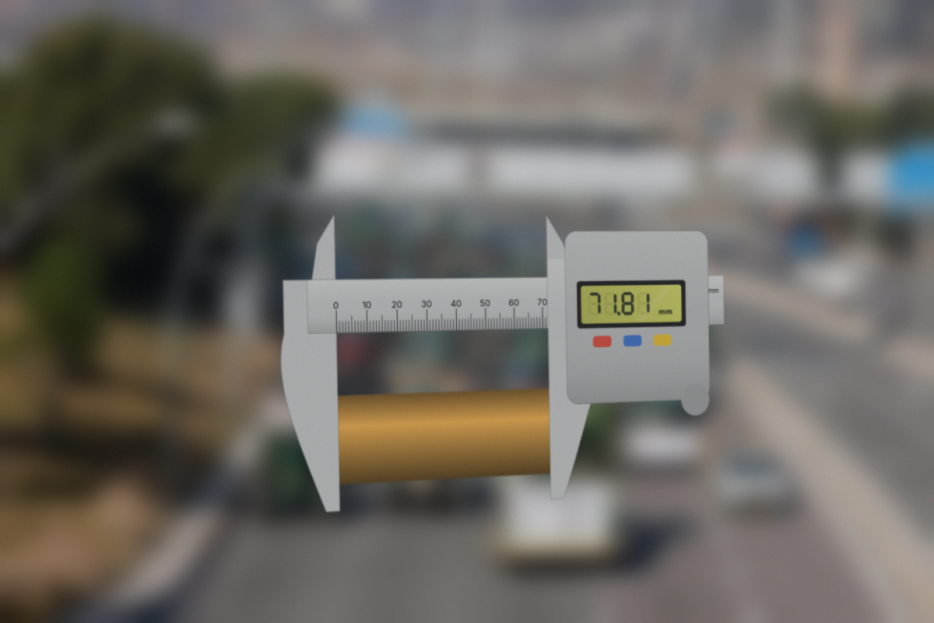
71.81 mm
